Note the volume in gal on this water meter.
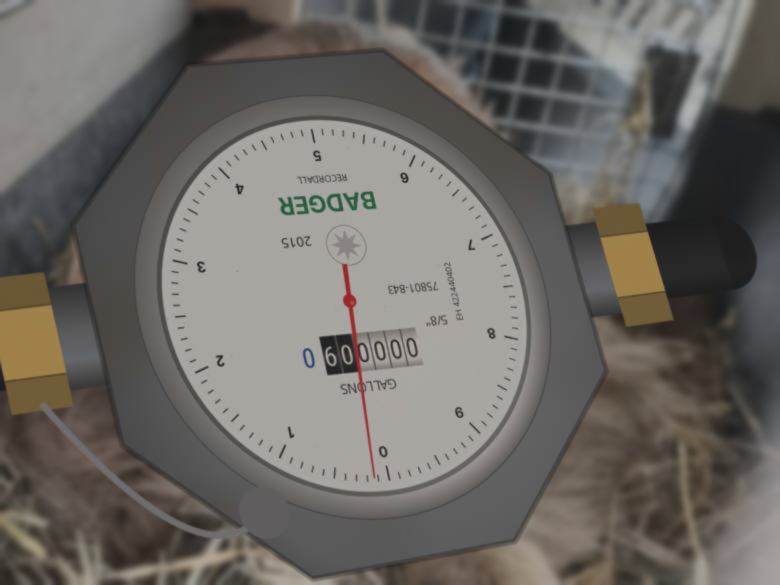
90.1 gal
